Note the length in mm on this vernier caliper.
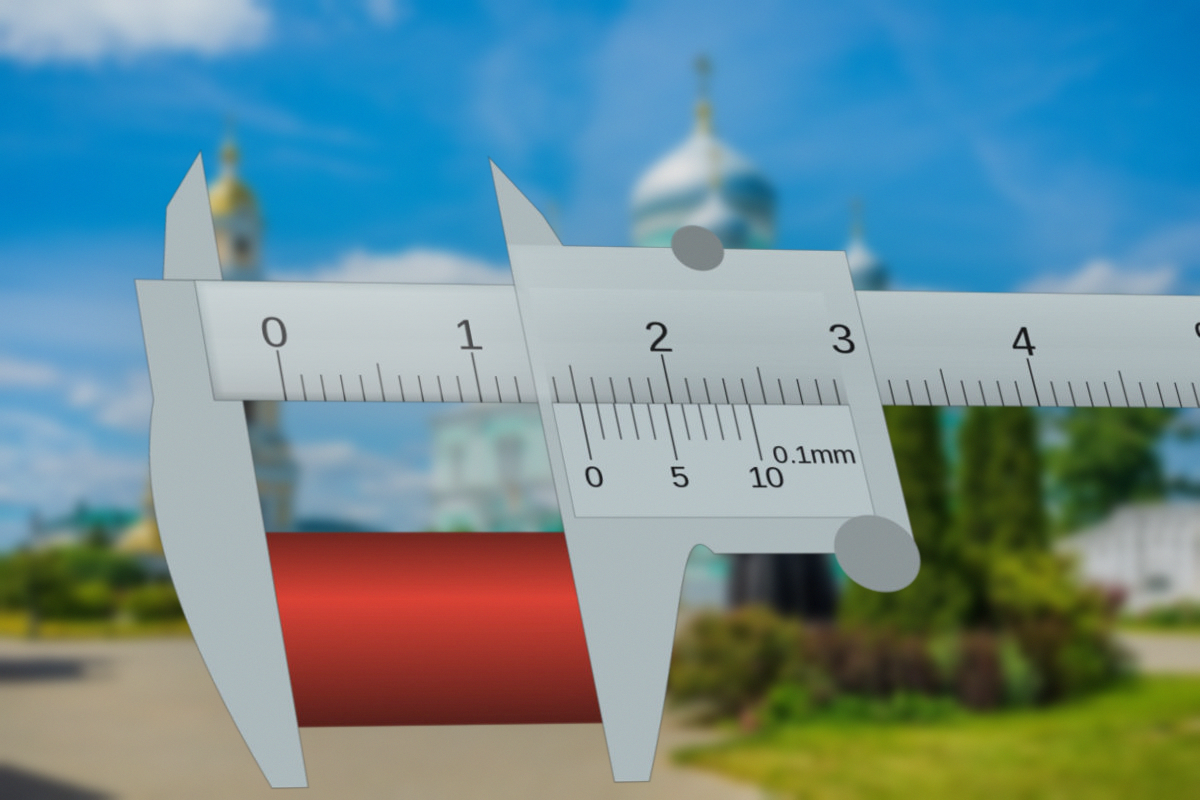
15.1 mm
